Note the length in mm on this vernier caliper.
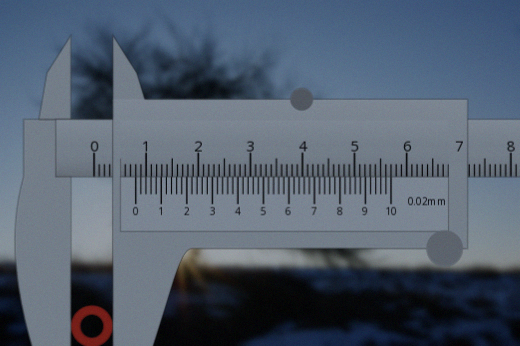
8.0 mm
